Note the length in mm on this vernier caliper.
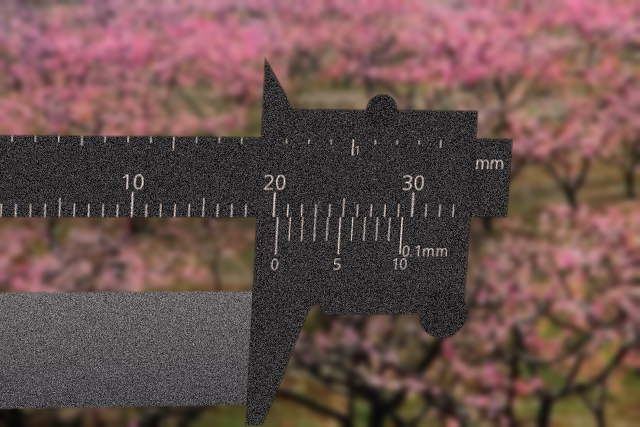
20.3 mm
